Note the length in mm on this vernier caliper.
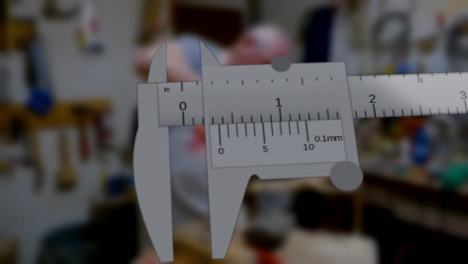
3.6 mm
